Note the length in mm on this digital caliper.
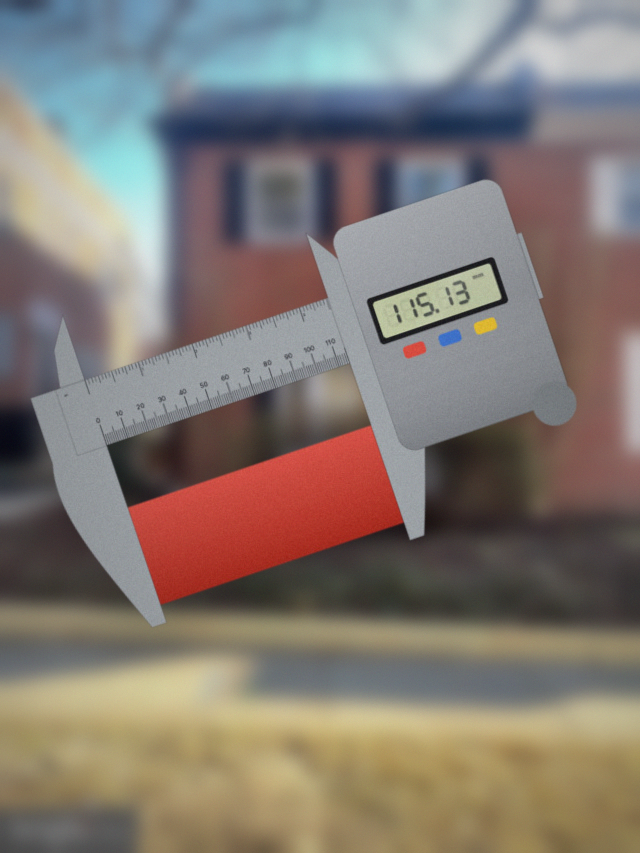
115.13 mm
